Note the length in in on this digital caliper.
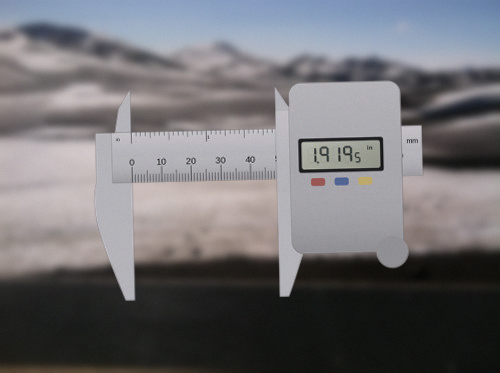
1.9195 in
